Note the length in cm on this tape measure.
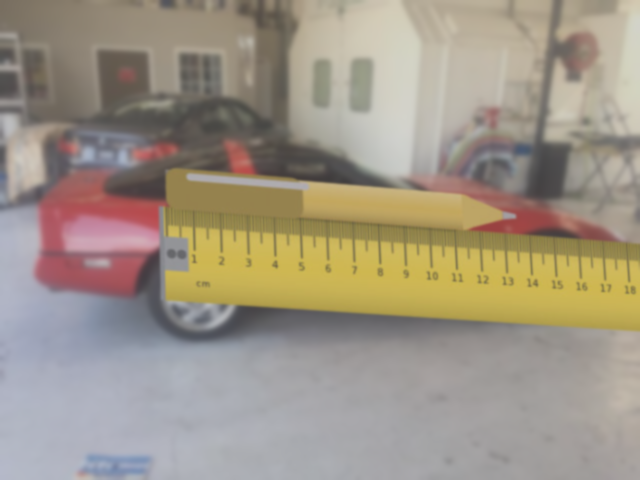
13.5 cm
